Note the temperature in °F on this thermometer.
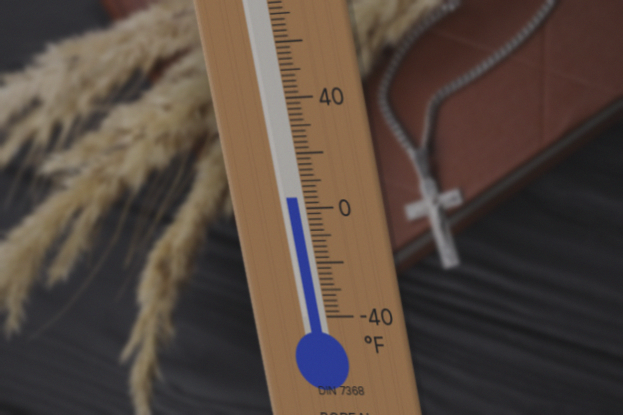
4 °F
